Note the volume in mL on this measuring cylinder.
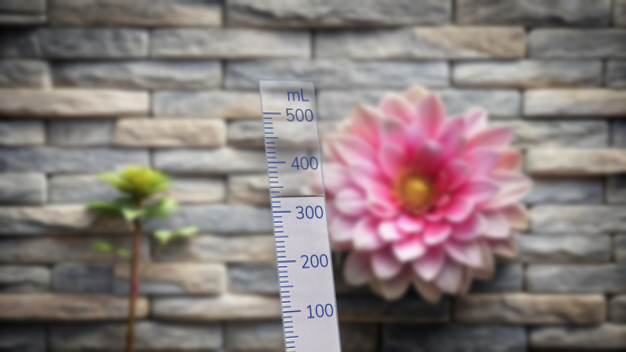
330 mL
